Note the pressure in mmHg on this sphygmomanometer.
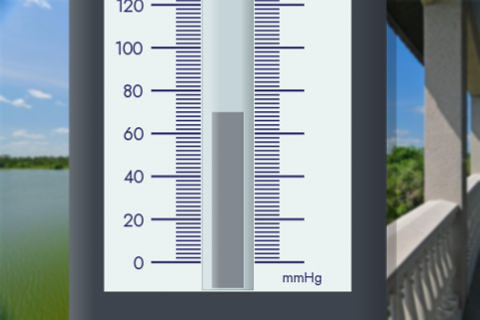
70 mmHg
